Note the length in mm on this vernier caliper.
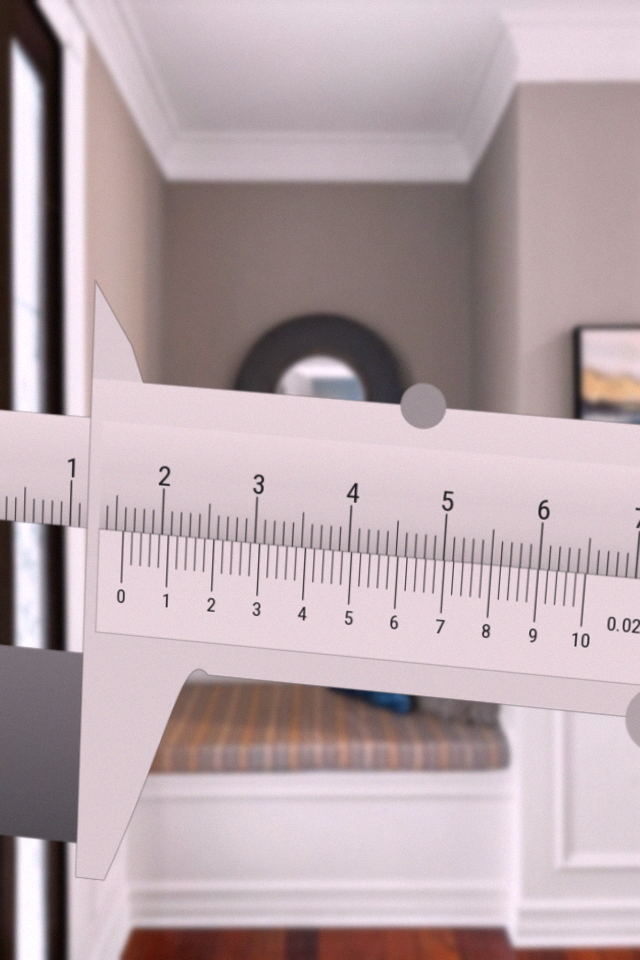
15.8 mm
